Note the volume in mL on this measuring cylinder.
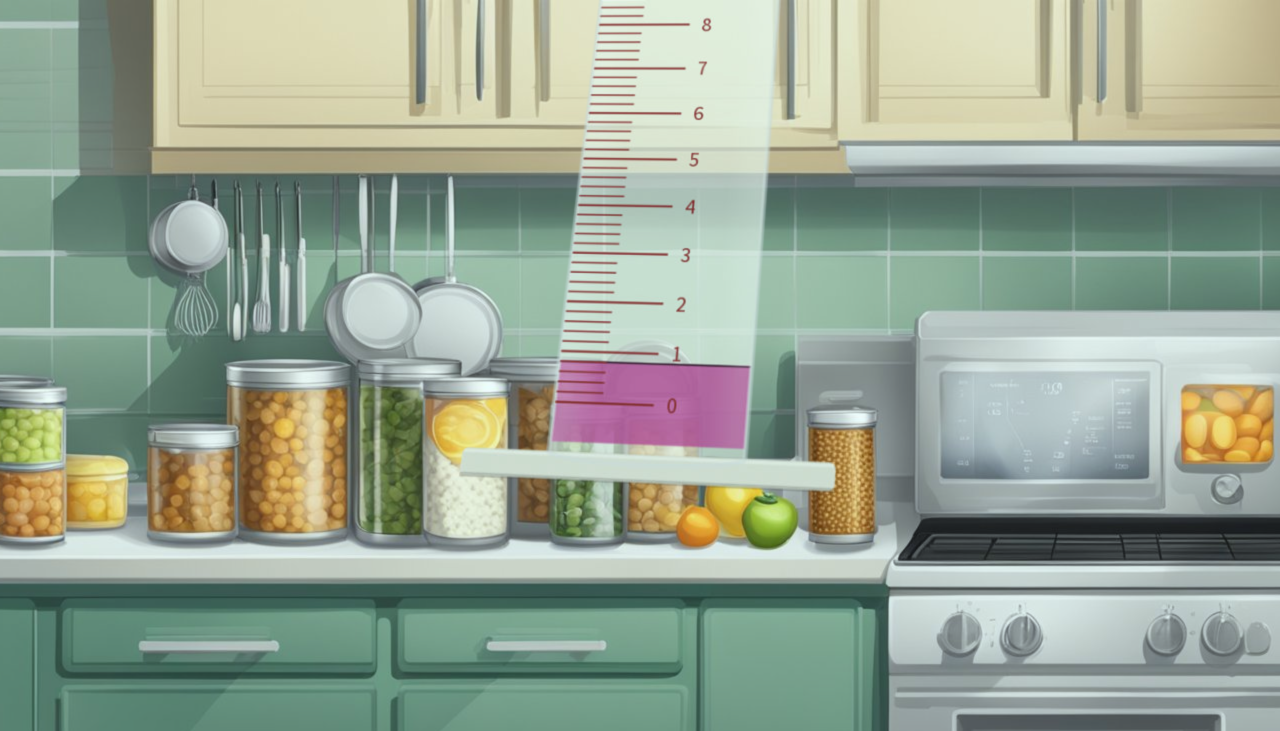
0.8 mL
